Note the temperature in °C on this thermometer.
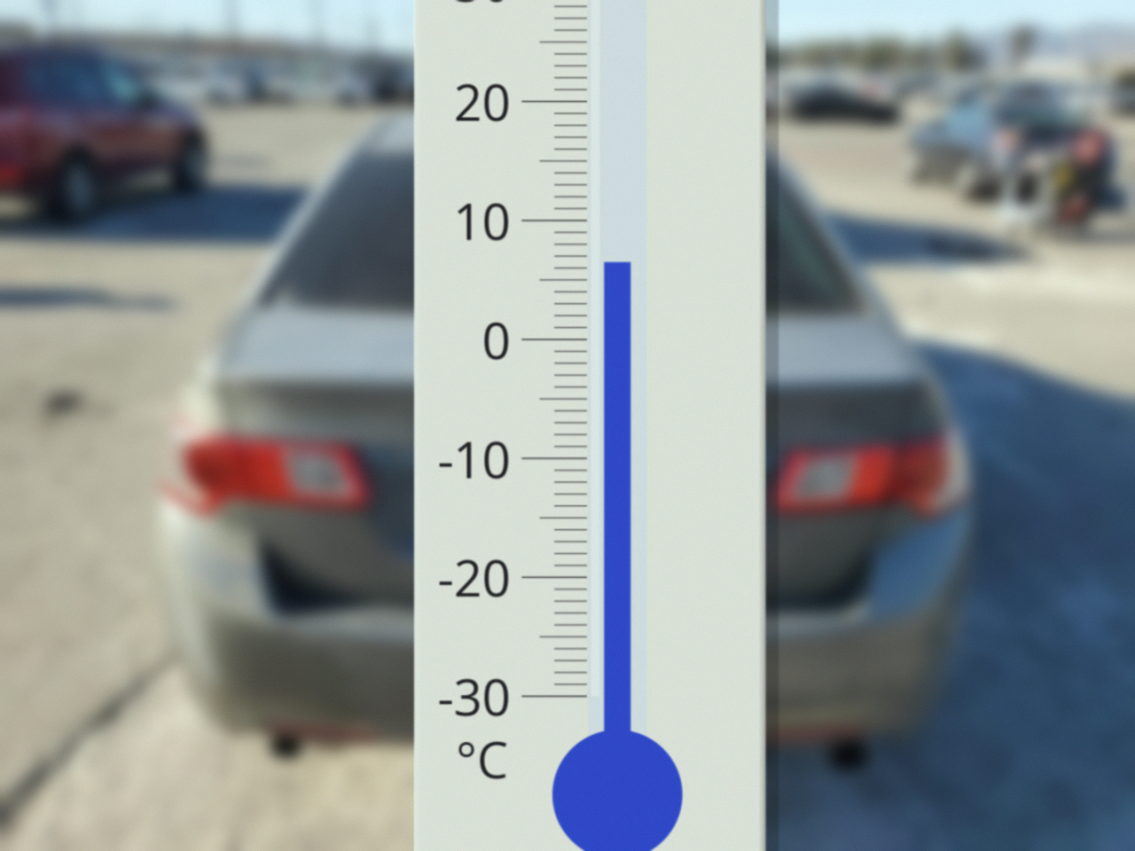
6.5 °C
